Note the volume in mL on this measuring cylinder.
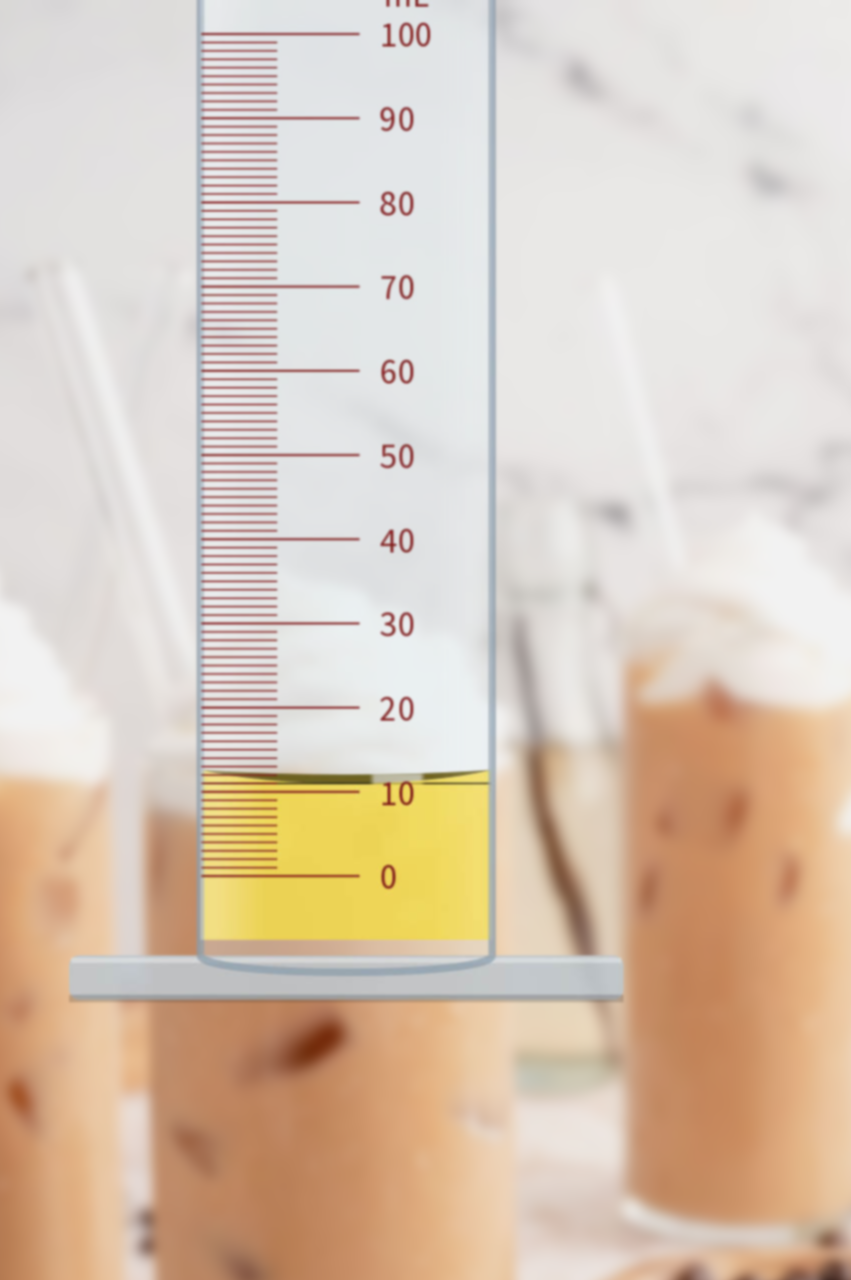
11 mL
